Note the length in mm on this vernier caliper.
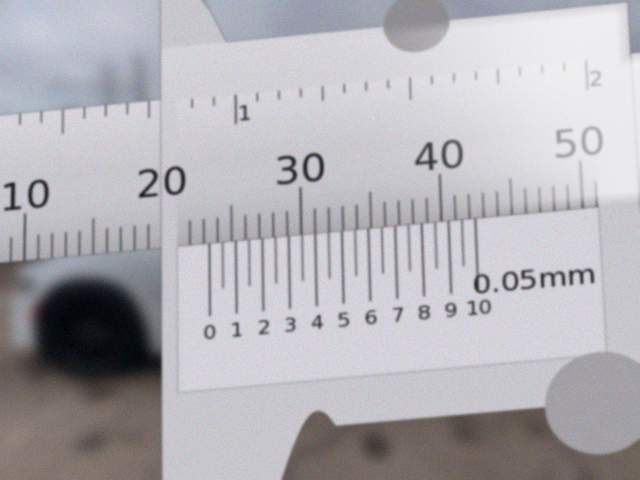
23.4 mm
